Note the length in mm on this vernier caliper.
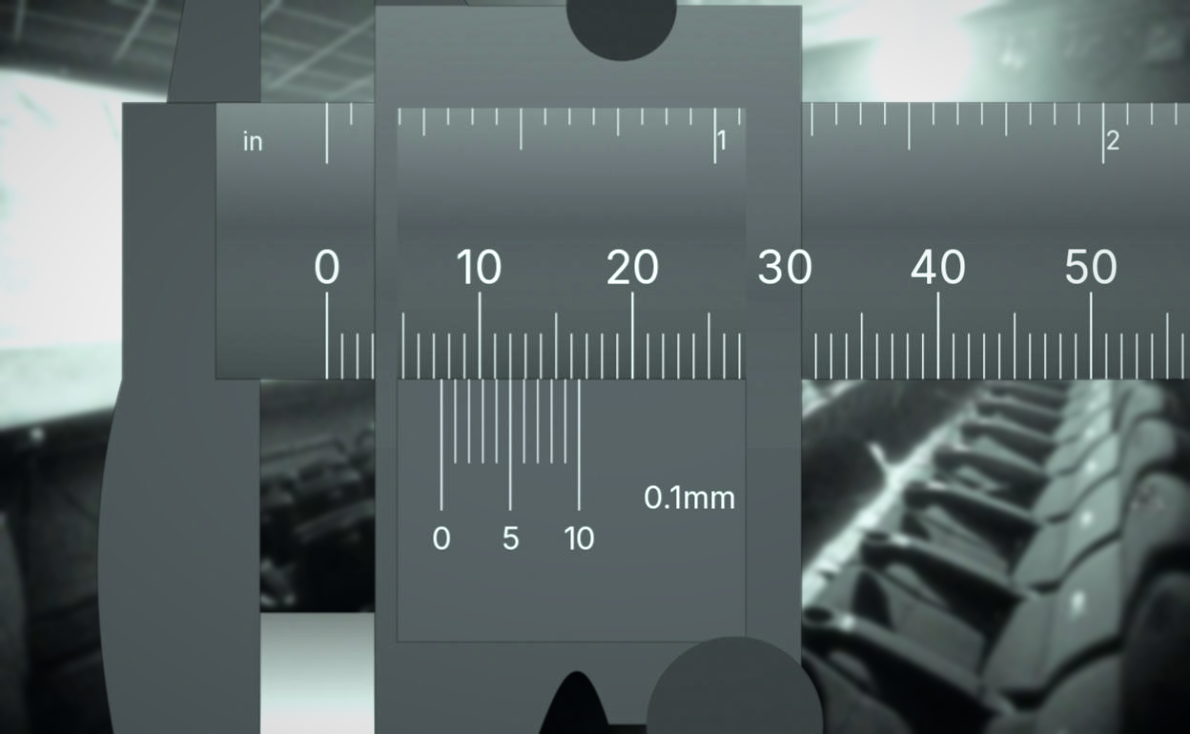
7.5 mm
